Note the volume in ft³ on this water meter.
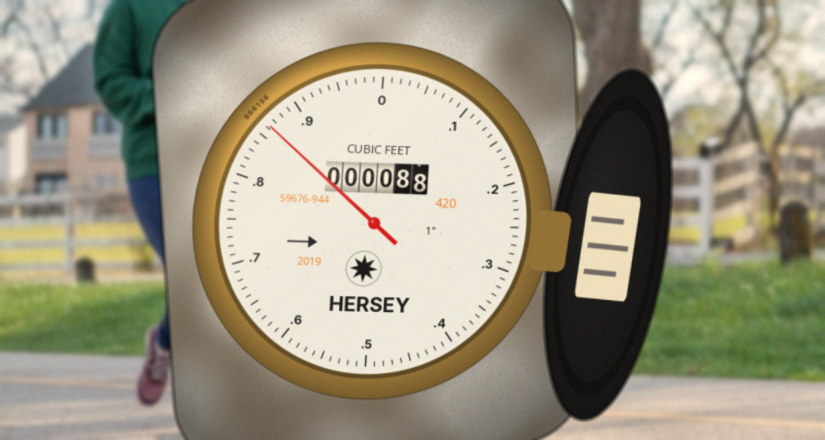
87.86 ft³
